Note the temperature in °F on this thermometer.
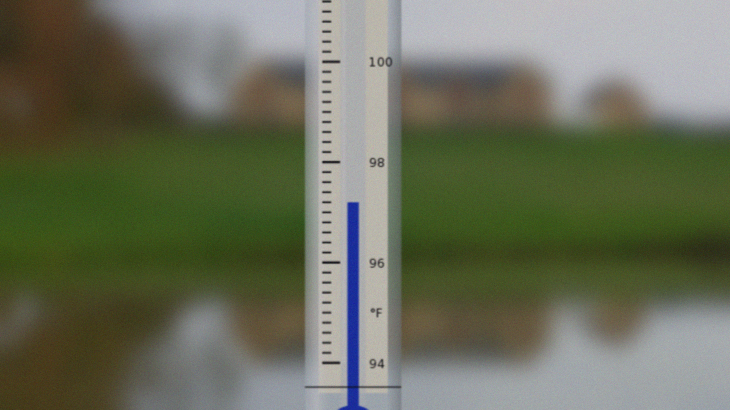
97.2 °F
